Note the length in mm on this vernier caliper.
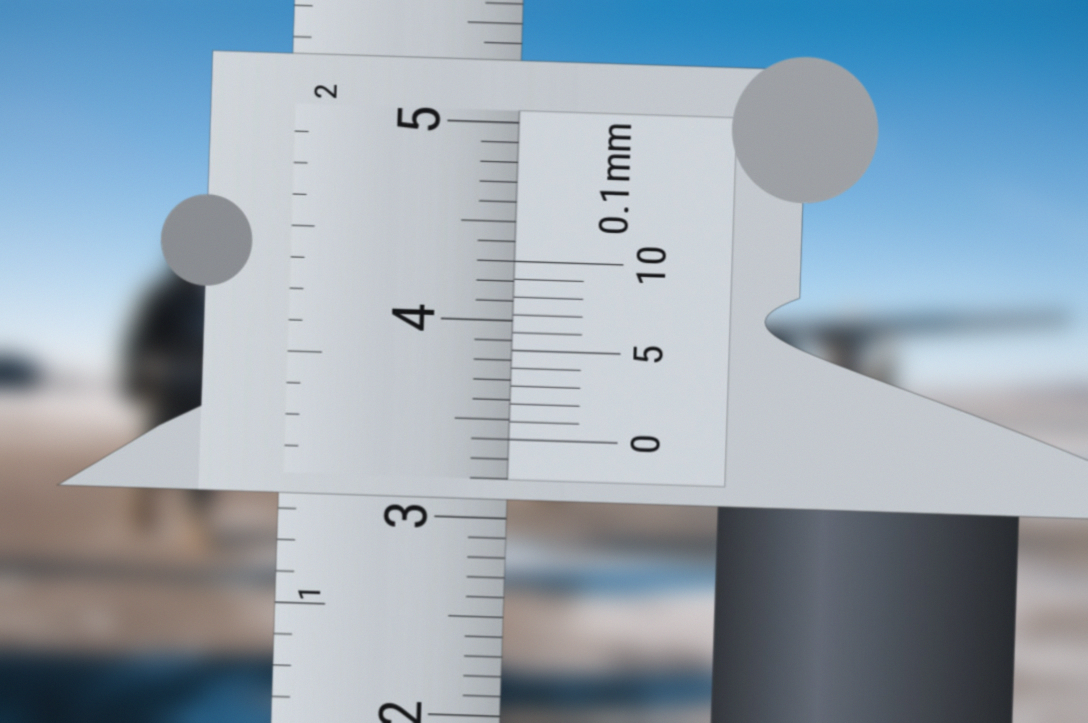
34.0 mm
